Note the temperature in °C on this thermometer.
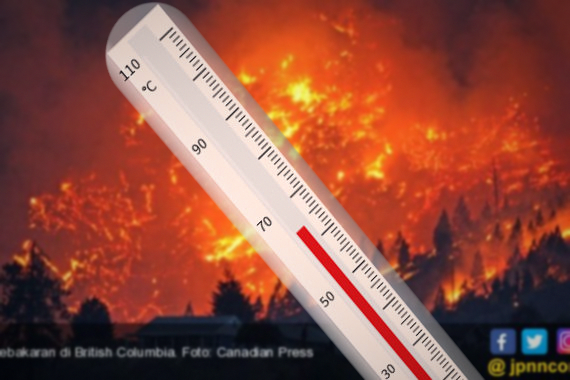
64 °C
